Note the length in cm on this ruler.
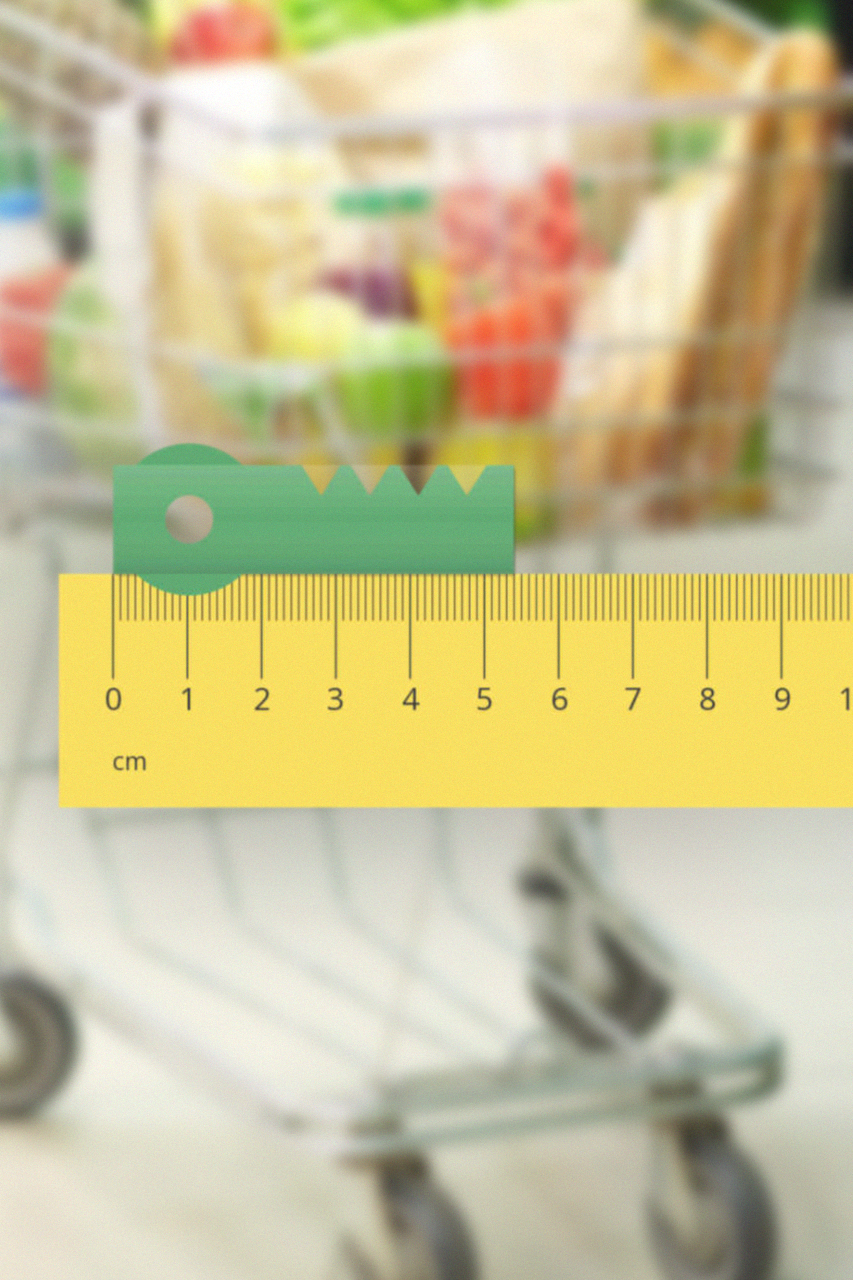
5.4 cm
